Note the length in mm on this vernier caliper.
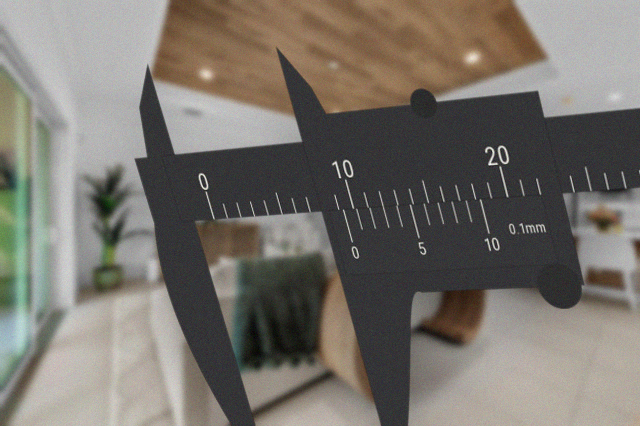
9.3 mm
